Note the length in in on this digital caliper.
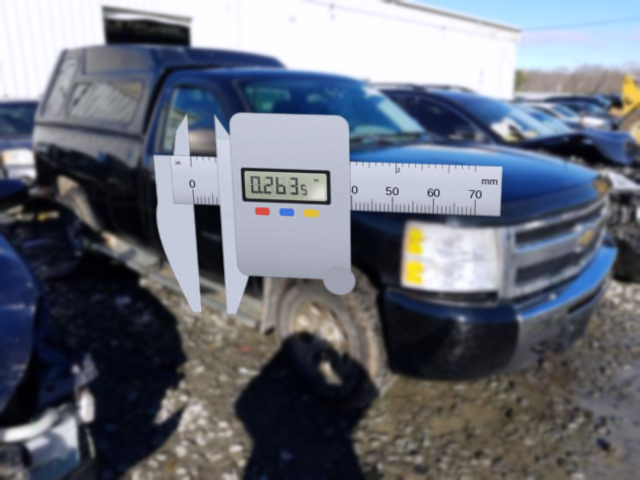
0.2635 in
